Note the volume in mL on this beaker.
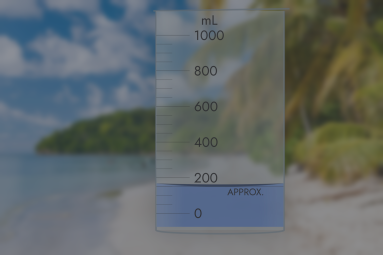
150 mL
